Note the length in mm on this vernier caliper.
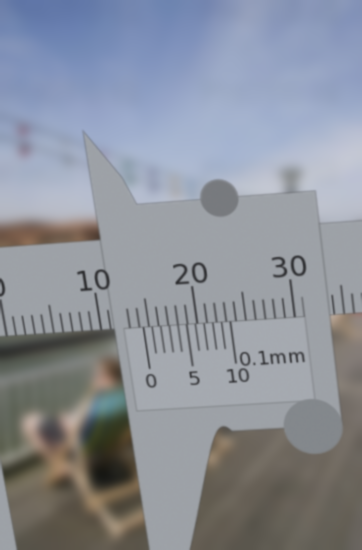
14.4 mm
